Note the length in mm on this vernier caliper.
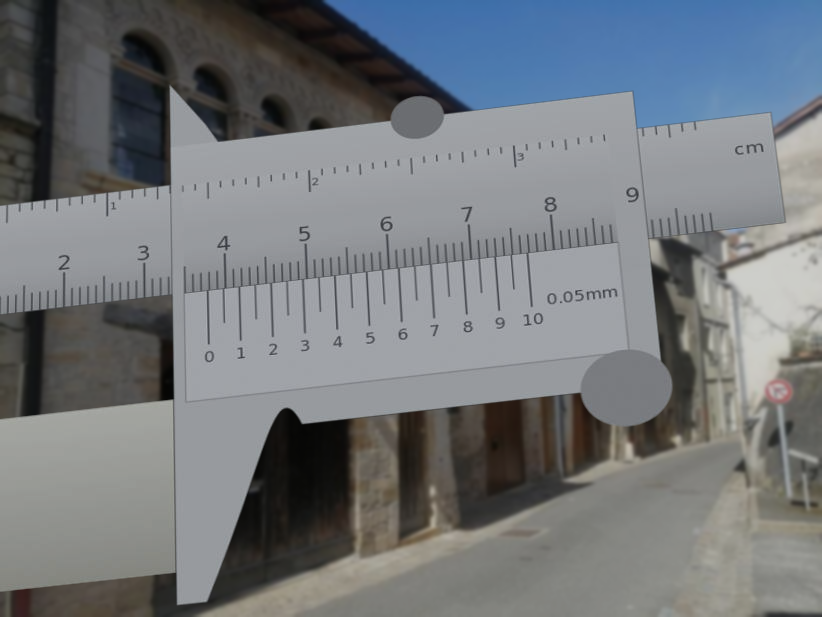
37.8 mm
